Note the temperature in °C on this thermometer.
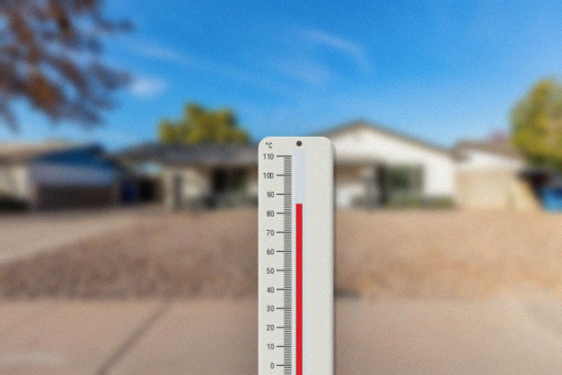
85 °C
